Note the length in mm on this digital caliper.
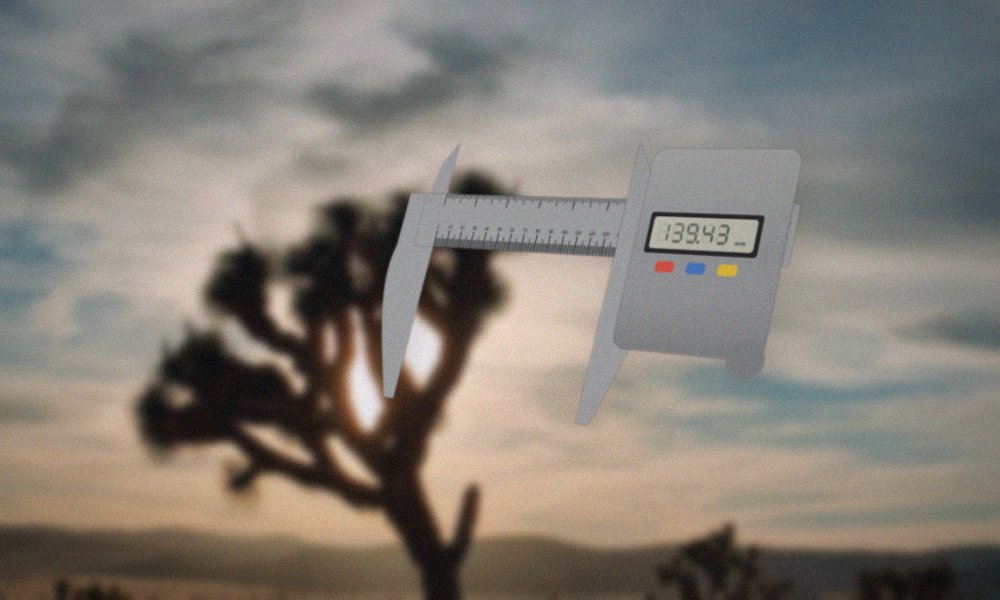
139.43 mm
